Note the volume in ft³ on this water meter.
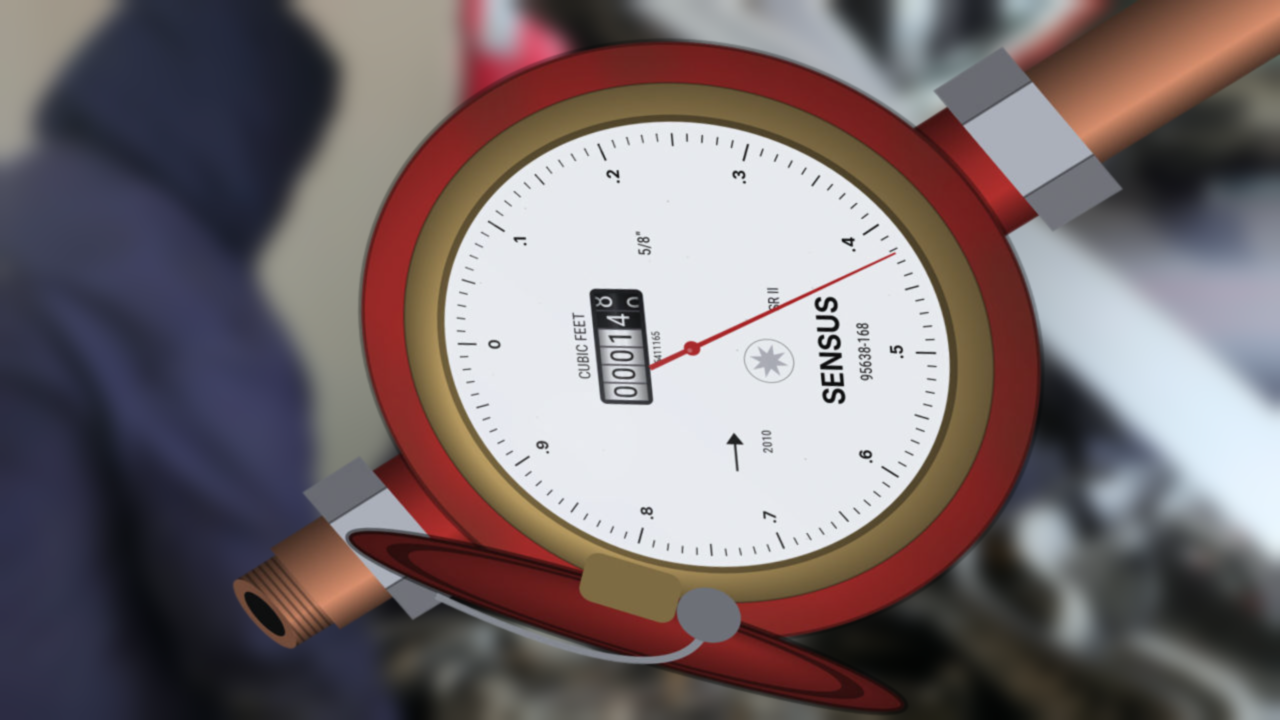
148.42 ft³
